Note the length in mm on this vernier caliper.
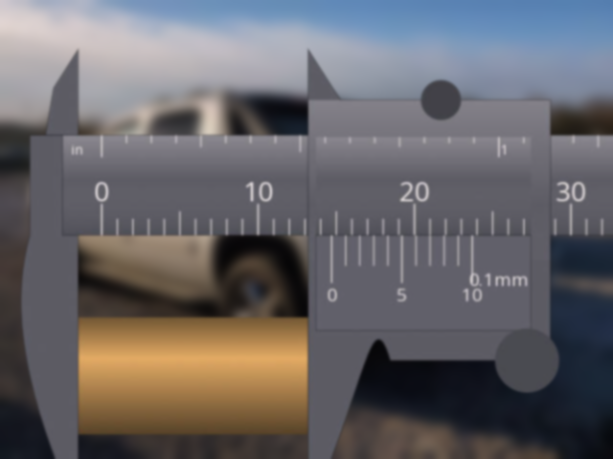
14.7 mm
